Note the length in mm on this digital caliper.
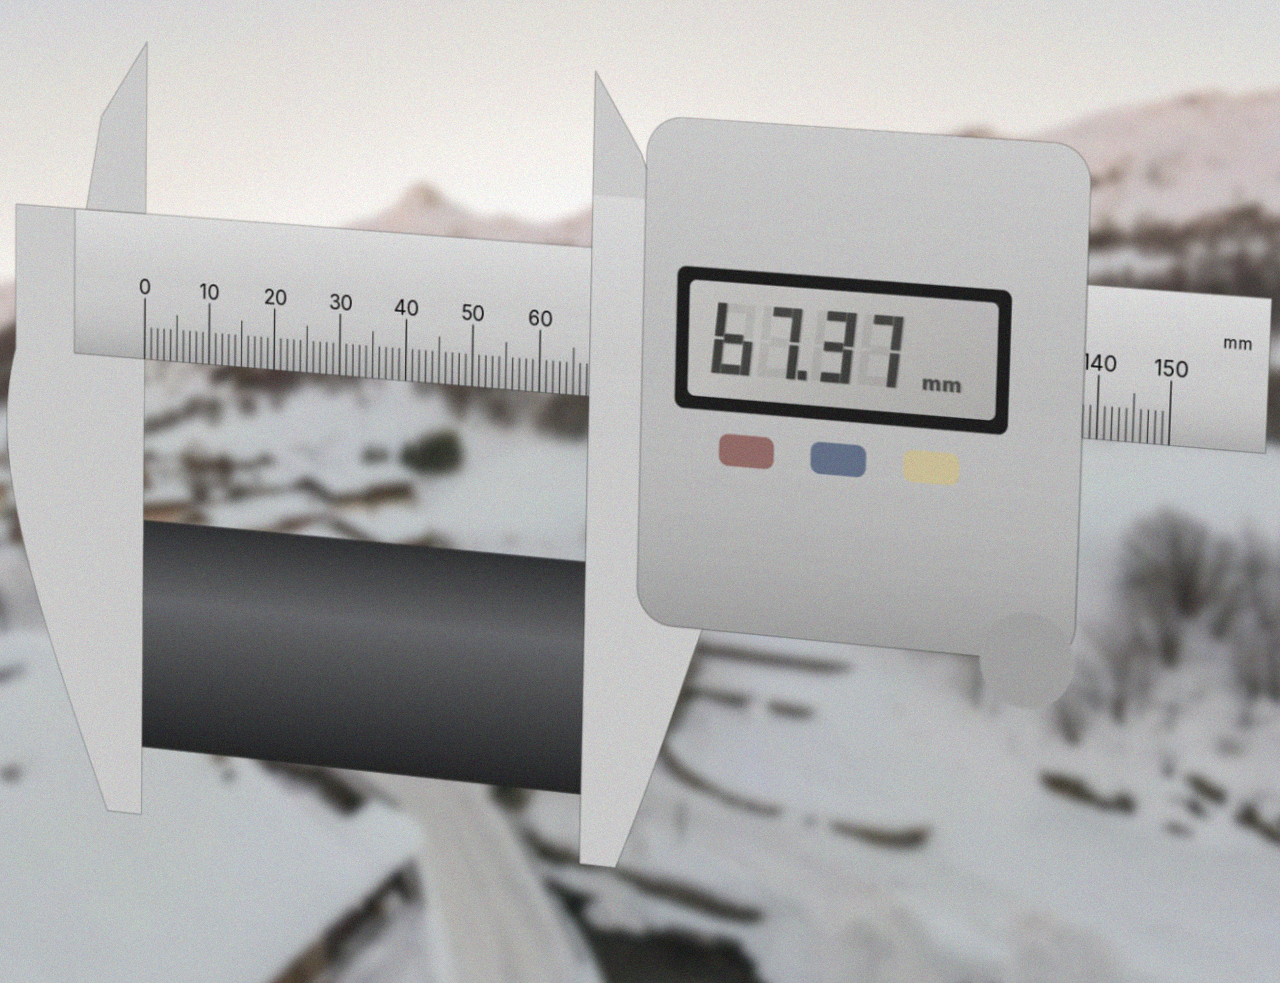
67.37 mm
